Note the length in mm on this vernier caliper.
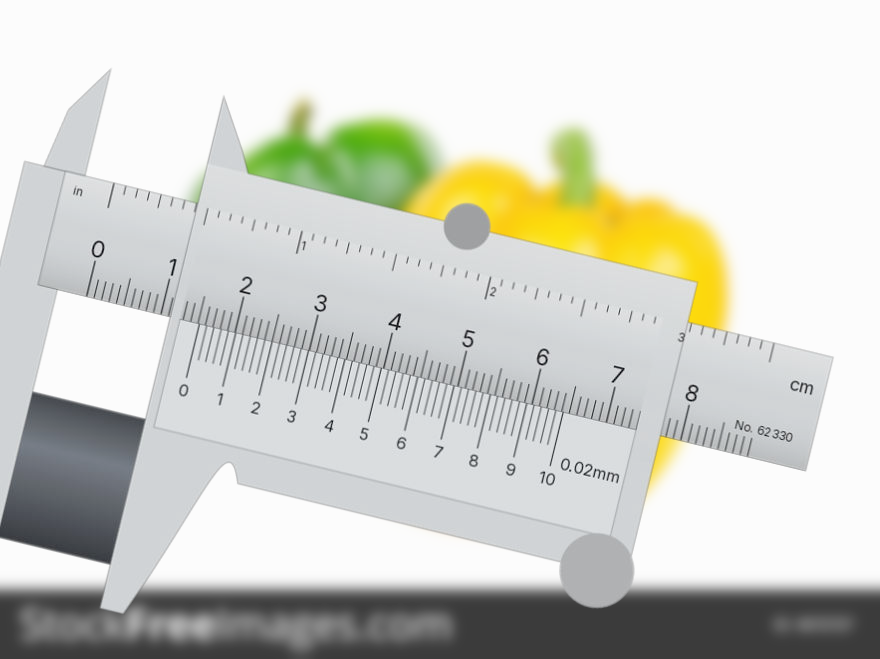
15.2 mm
